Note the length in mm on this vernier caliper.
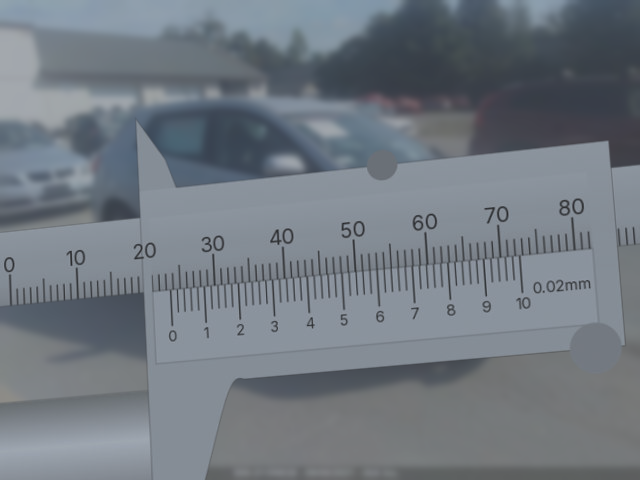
23.6 mm
